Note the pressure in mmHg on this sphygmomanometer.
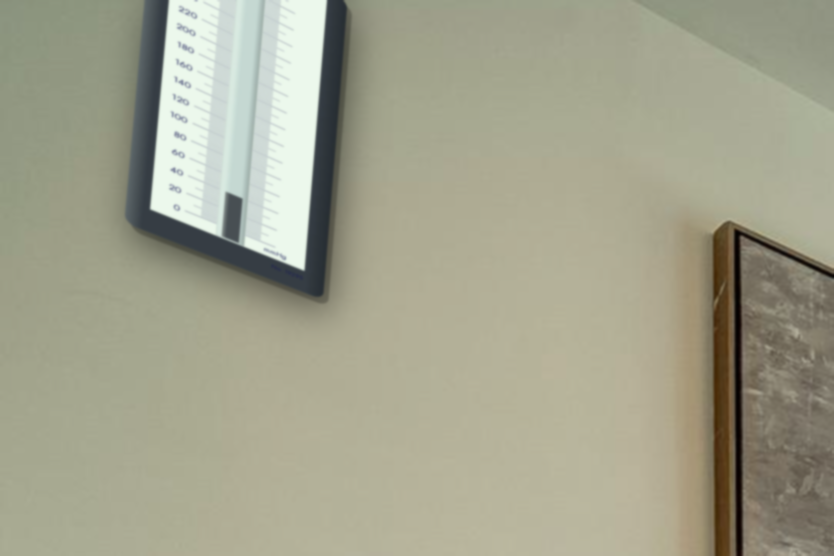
40 mmHg
